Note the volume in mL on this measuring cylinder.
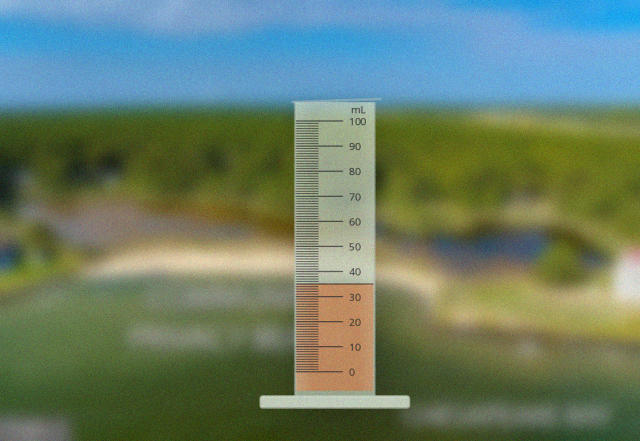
35 mL
